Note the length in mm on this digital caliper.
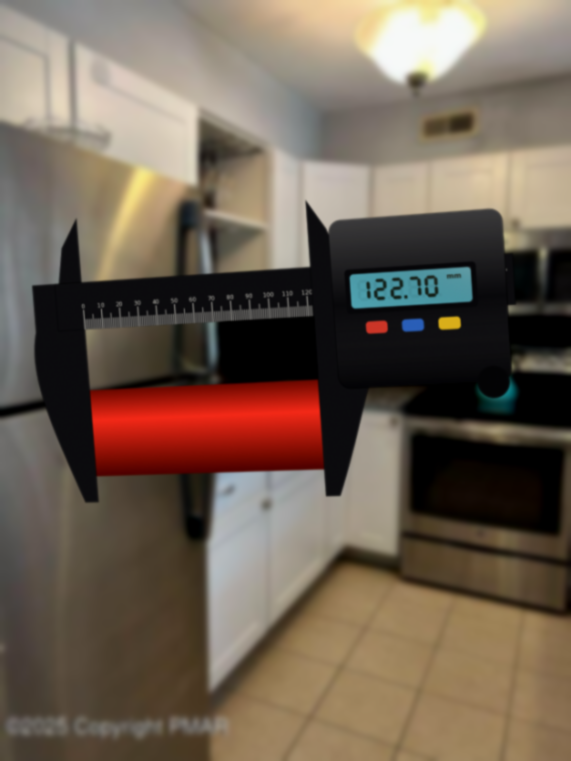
122.70 mm
